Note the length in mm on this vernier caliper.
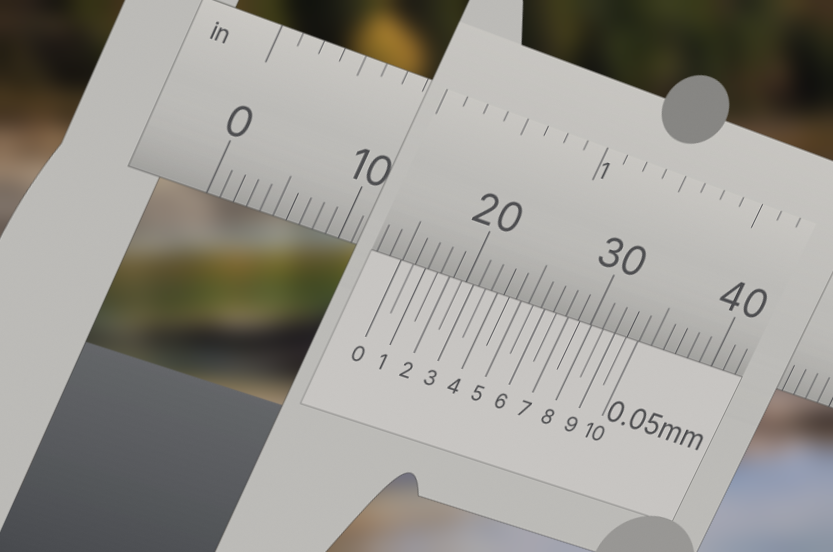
14.9 mm
